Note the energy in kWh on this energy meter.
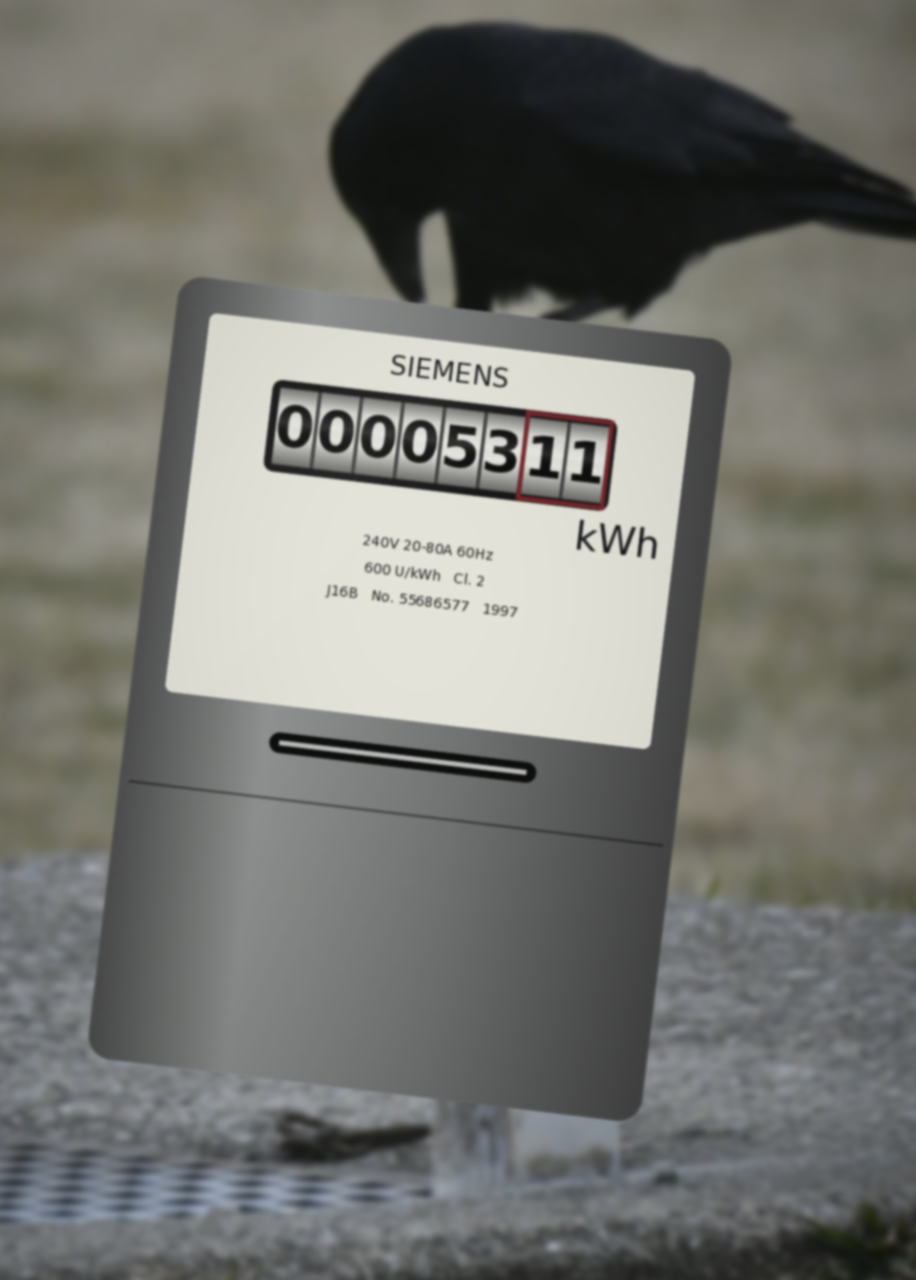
53.11 kWh
